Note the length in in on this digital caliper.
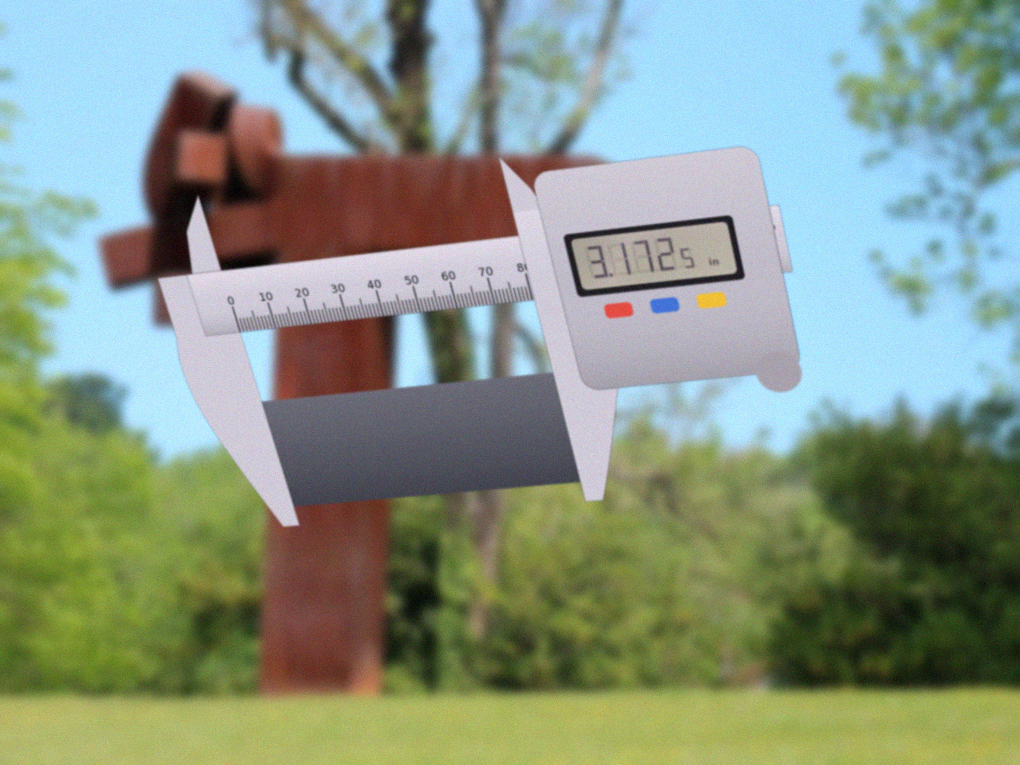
3.1725 in
